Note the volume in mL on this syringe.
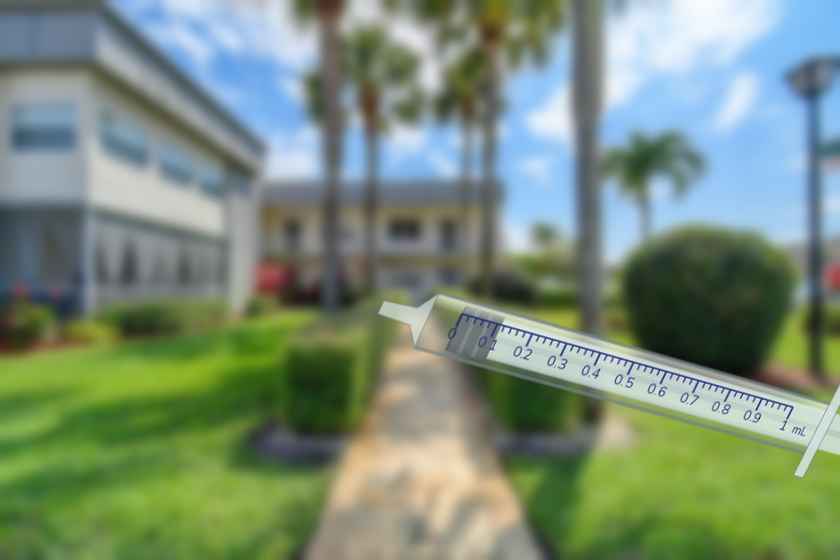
0 mL
